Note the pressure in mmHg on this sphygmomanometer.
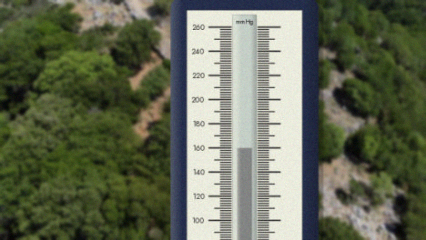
160 mmHg
